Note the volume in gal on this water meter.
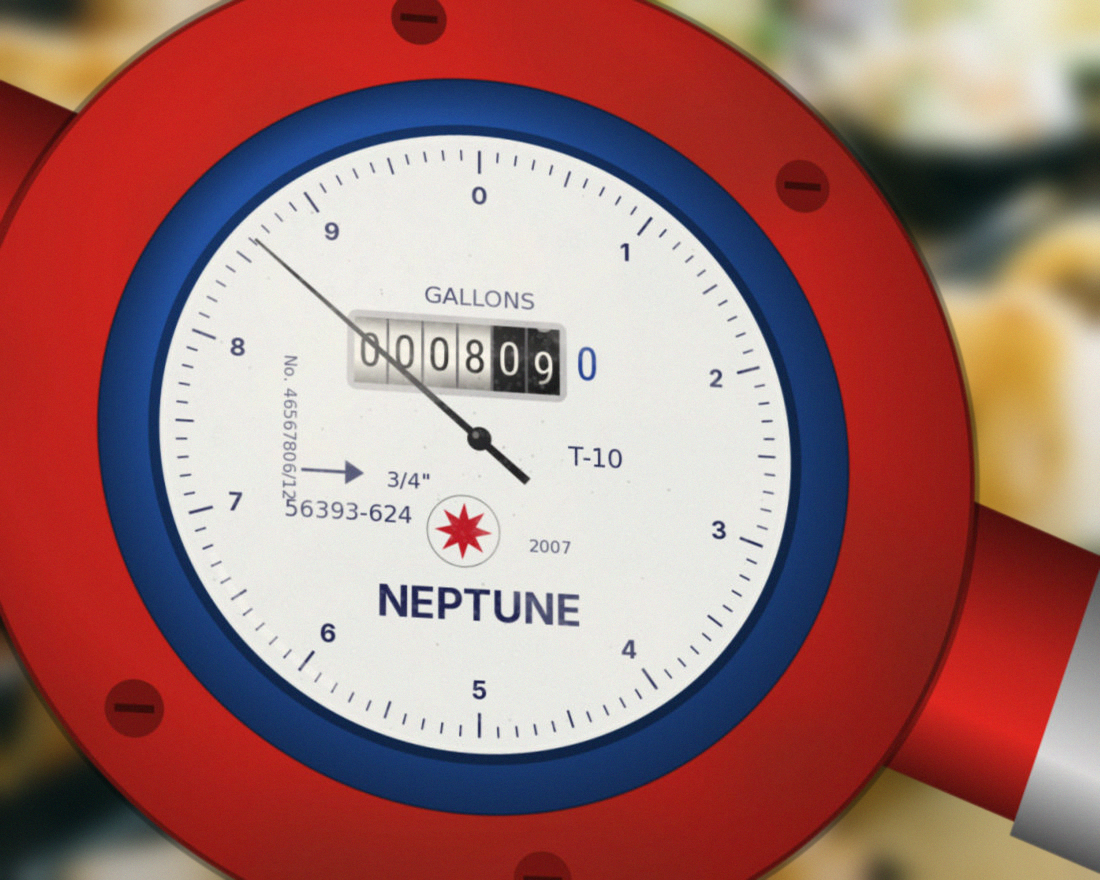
8088.6 gal
